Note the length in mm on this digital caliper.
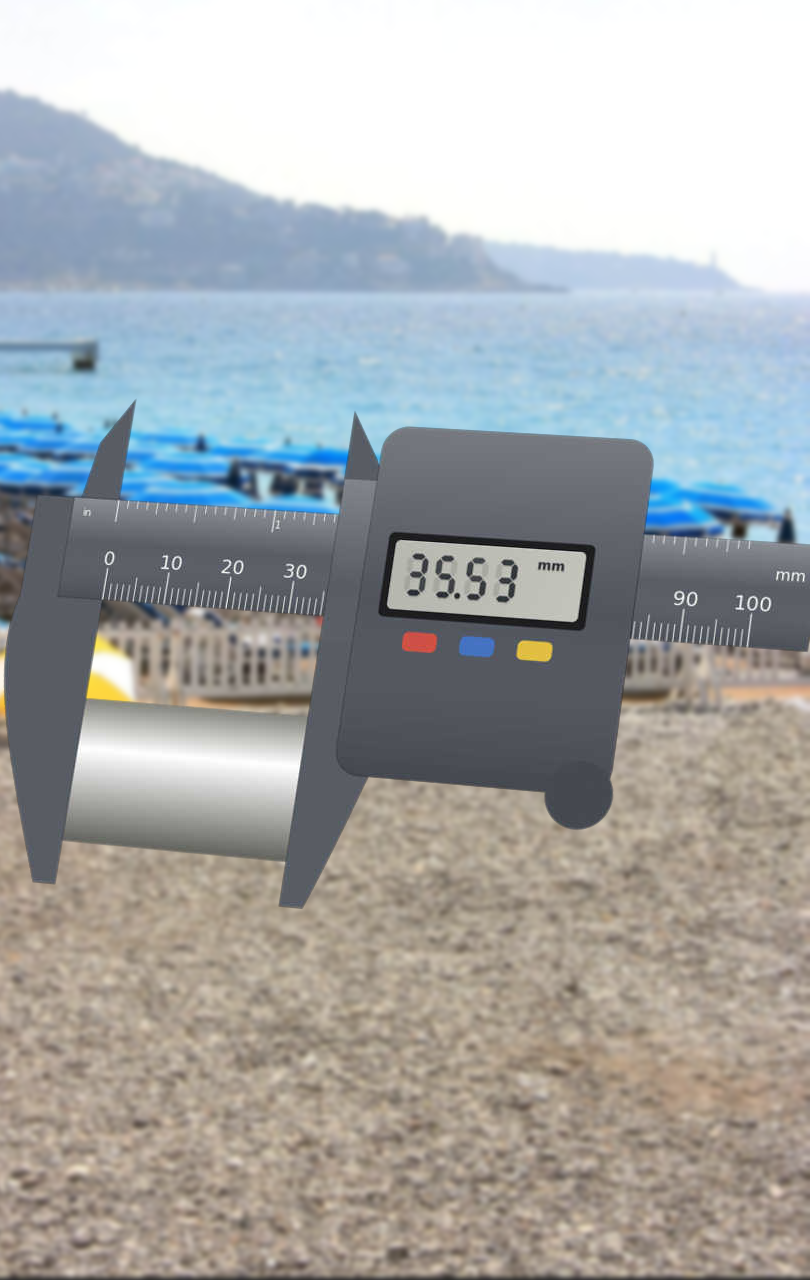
35.53 mm
